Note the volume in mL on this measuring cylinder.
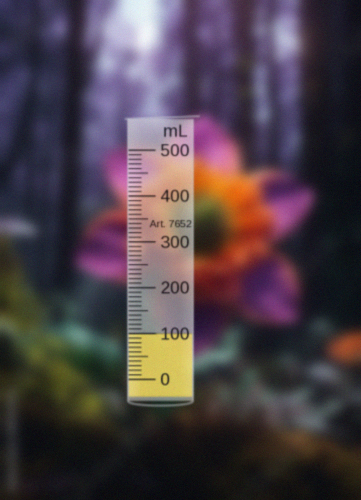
100 mL
